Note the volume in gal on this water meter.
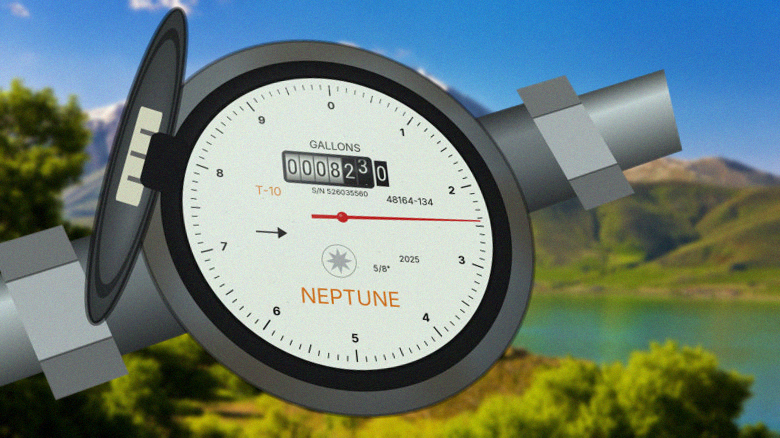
8232.4 gal
